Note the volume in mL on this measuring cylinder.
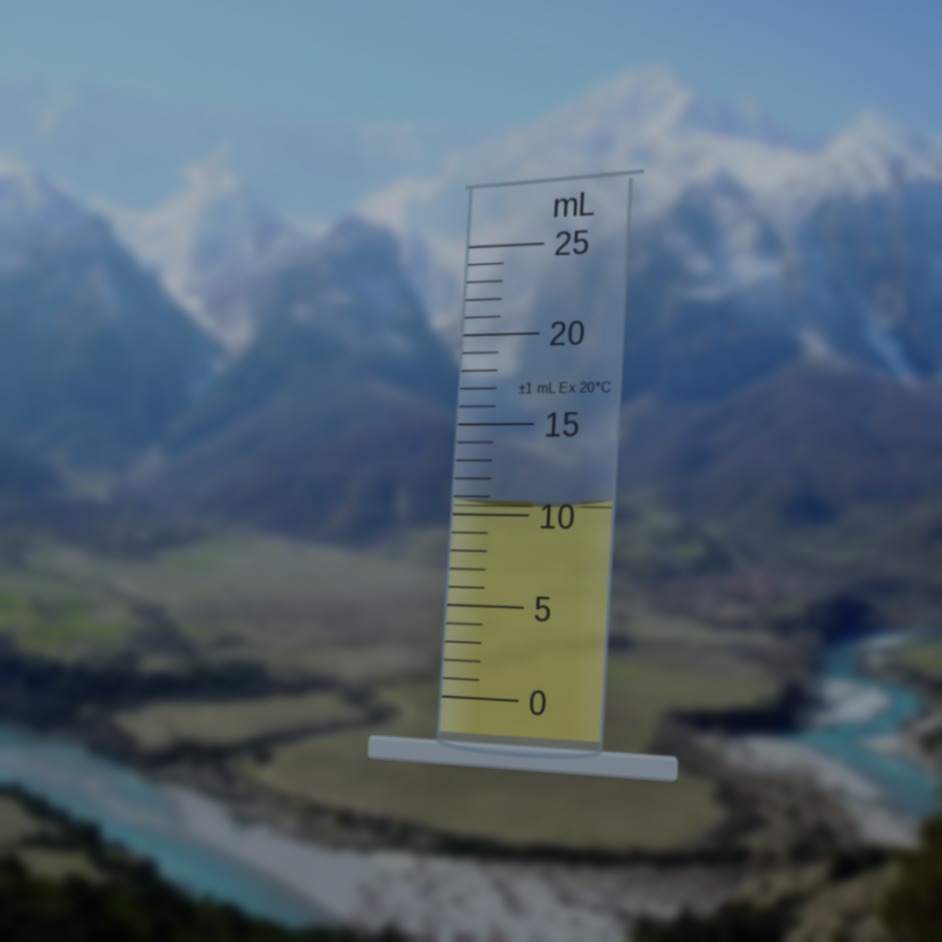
10.5 mL
